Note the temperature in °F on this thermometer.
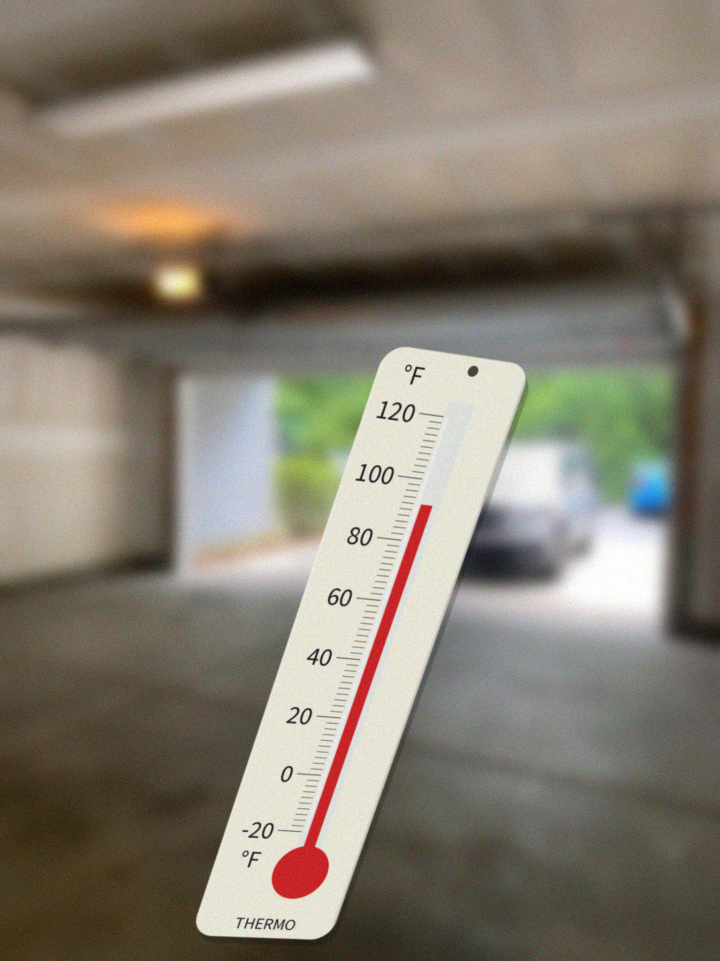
92 °F
